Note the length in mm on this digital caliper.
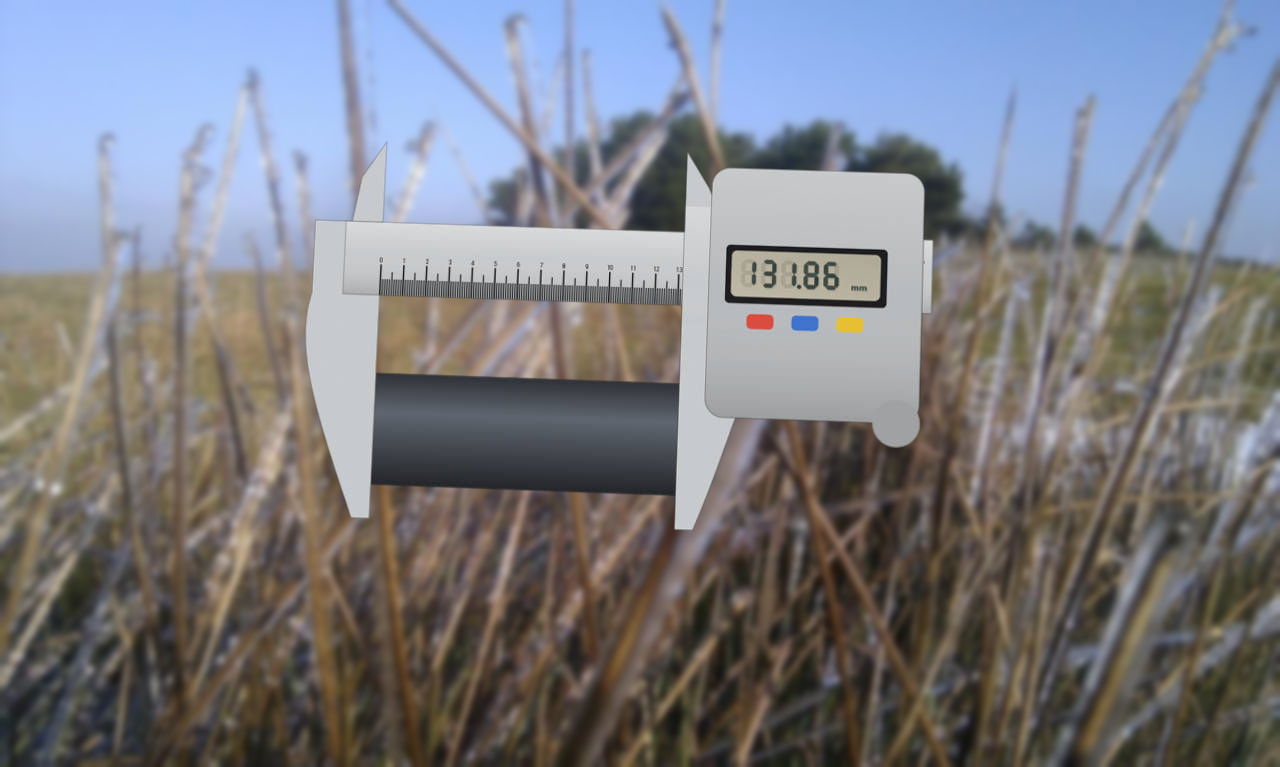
131.86 mm
